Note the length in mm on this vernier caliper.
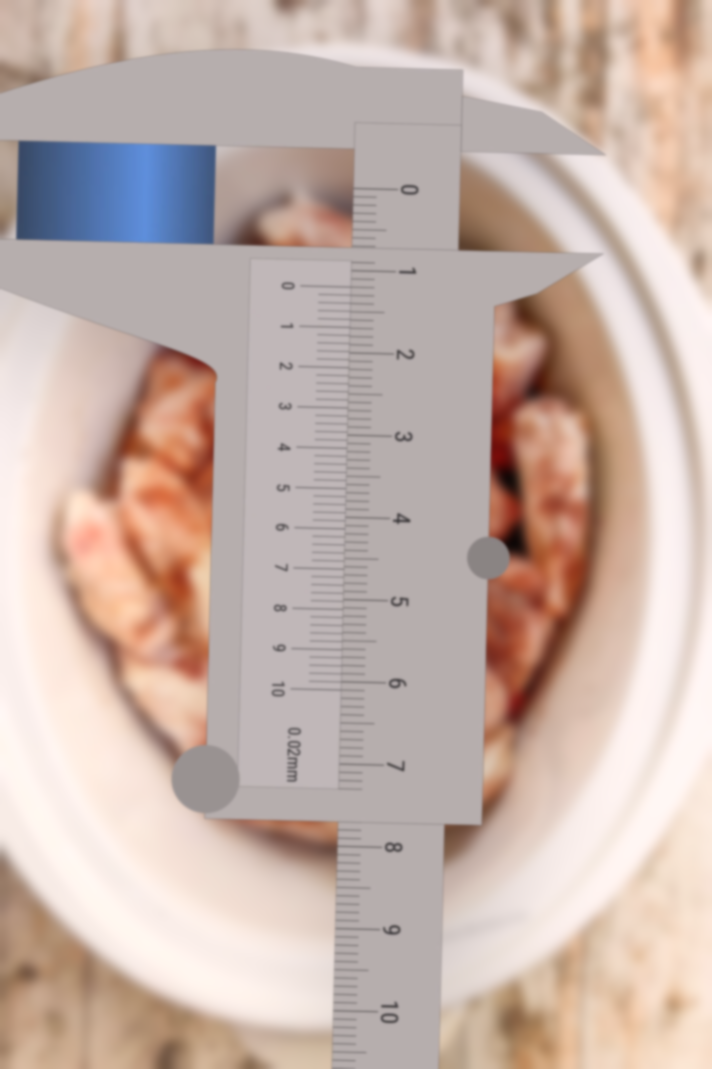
12.0 mm
